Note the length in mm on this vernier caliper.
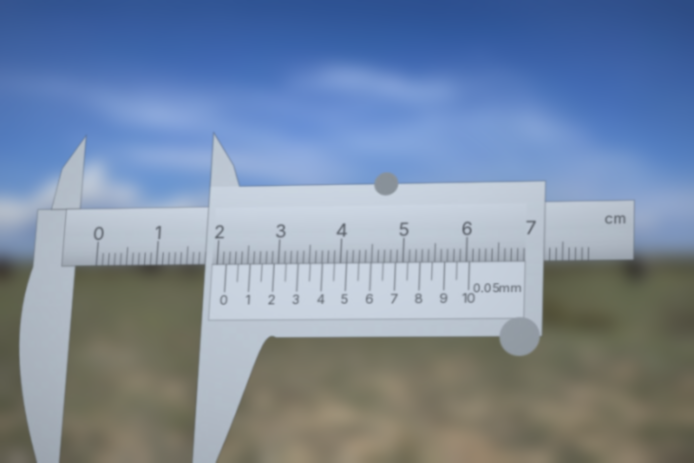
21.5 mm
